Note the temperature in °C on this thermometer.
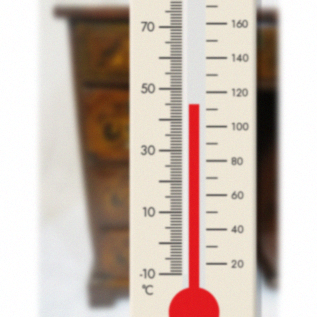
45 °C
